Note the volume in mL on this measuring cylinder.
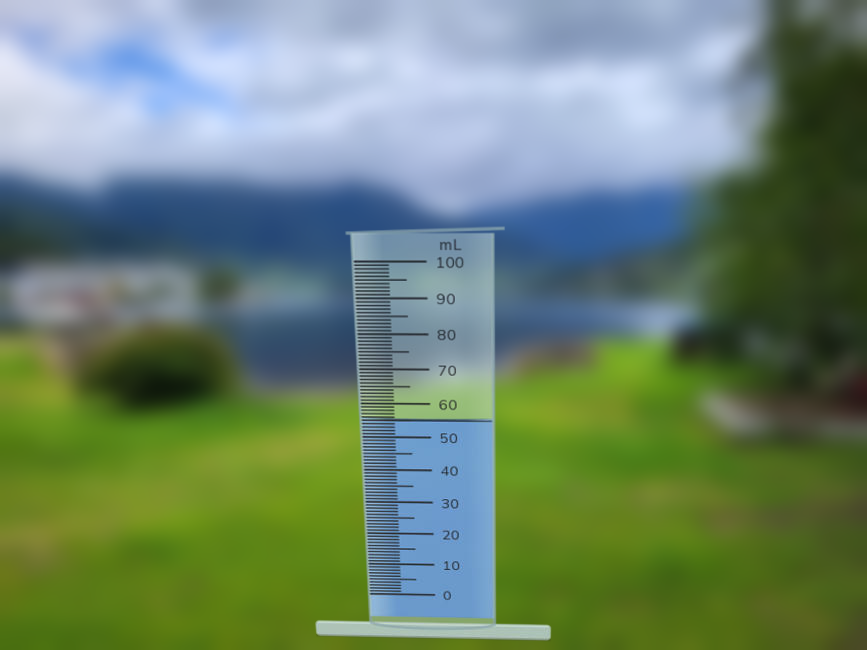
55 mL
